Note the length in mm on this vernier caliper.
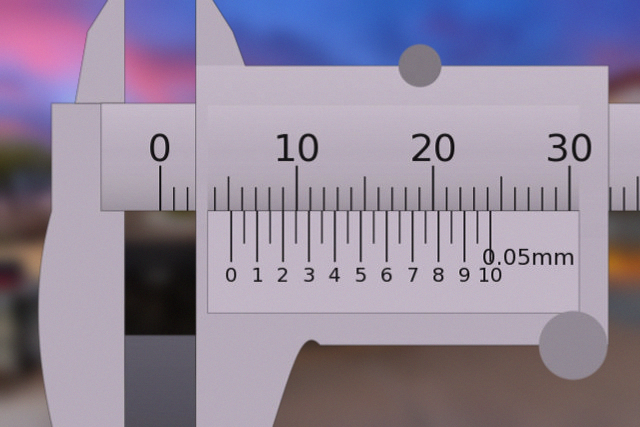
5.2 mm
